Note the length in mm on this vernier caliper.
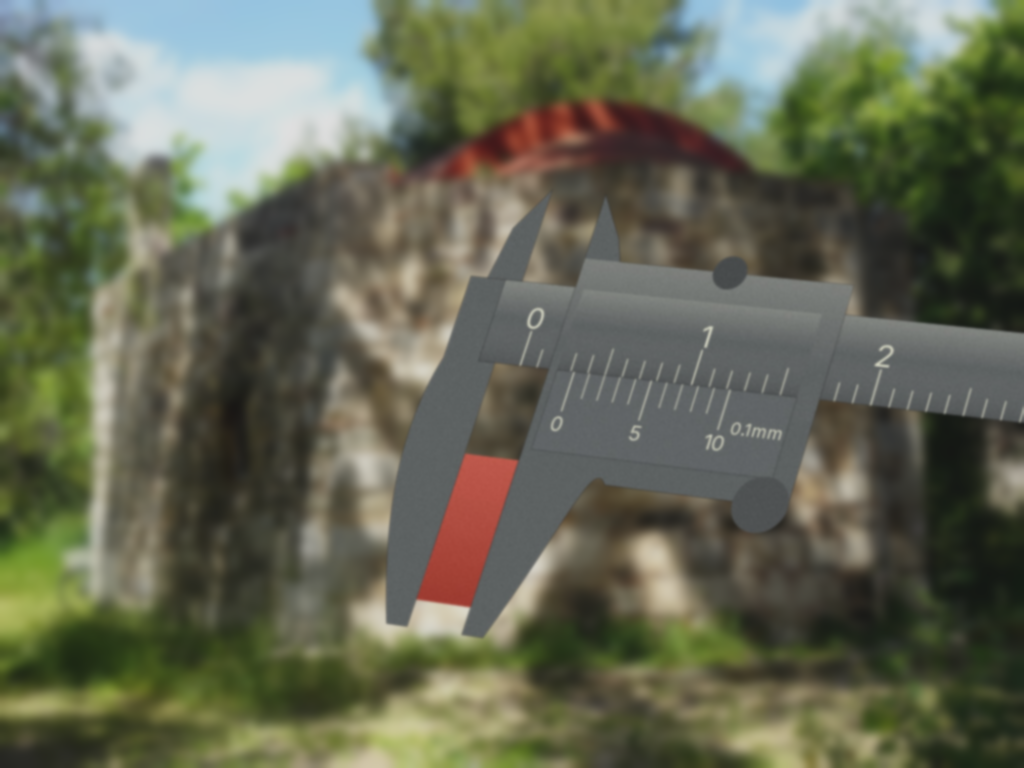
3.2 mm
